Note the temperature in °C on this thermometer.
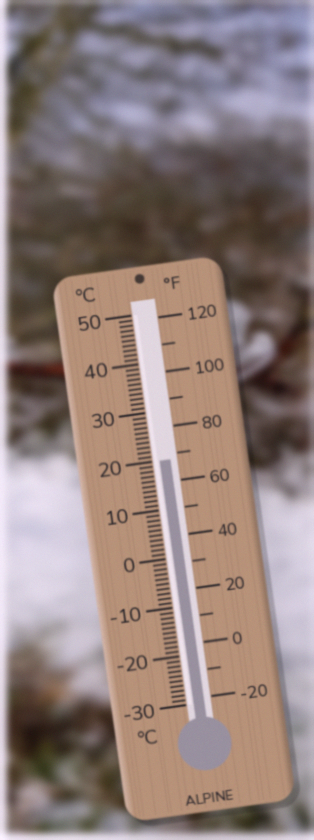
20 °C
